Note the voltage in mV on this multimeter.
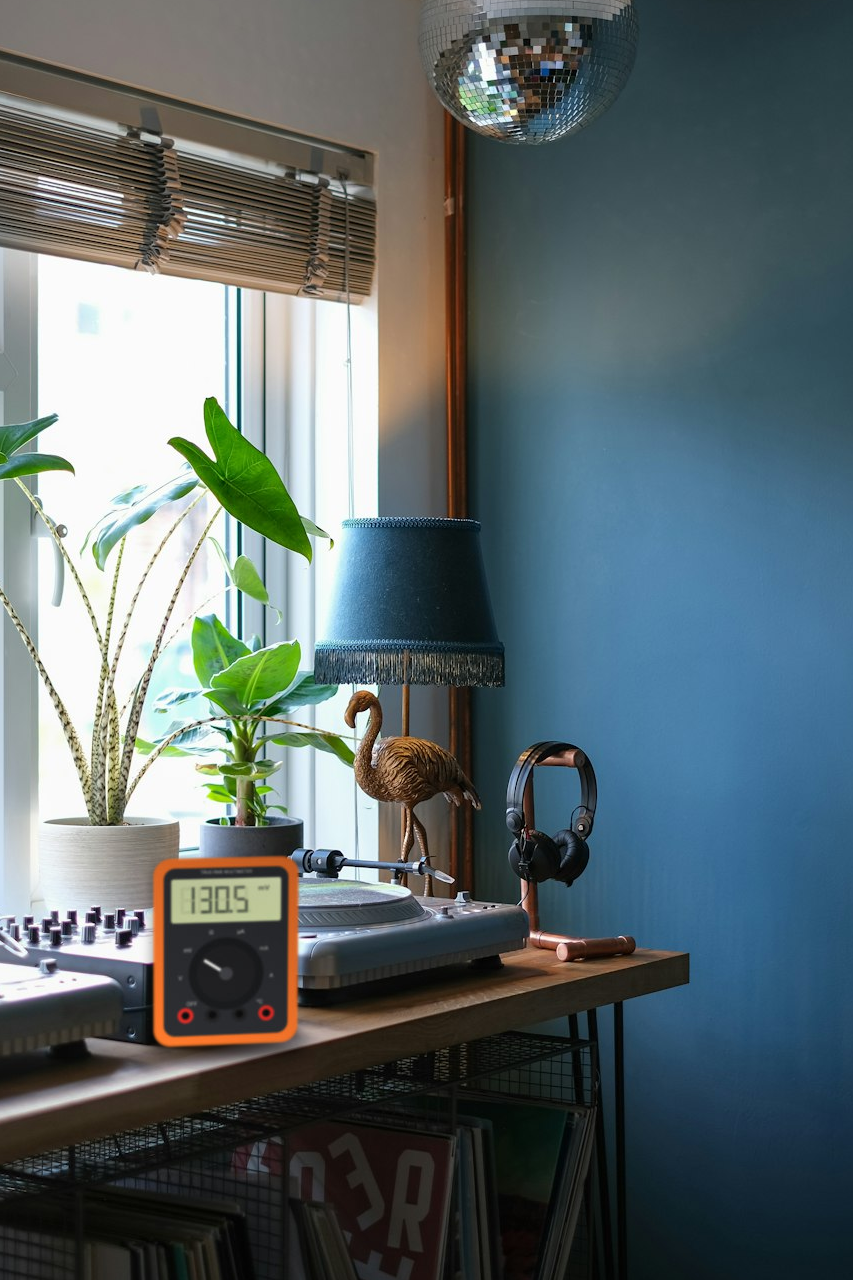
130.5 mV
